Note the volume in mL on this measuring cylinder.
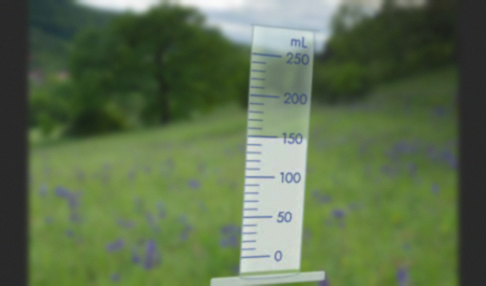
150 mL
